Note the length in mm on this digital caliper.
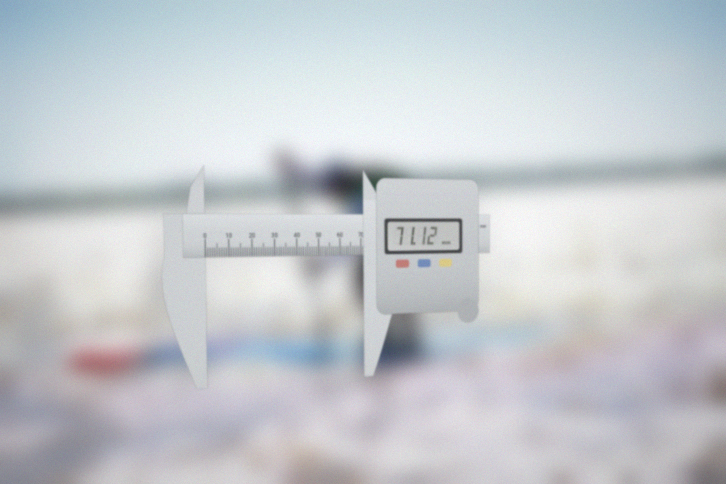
71.12 mm
